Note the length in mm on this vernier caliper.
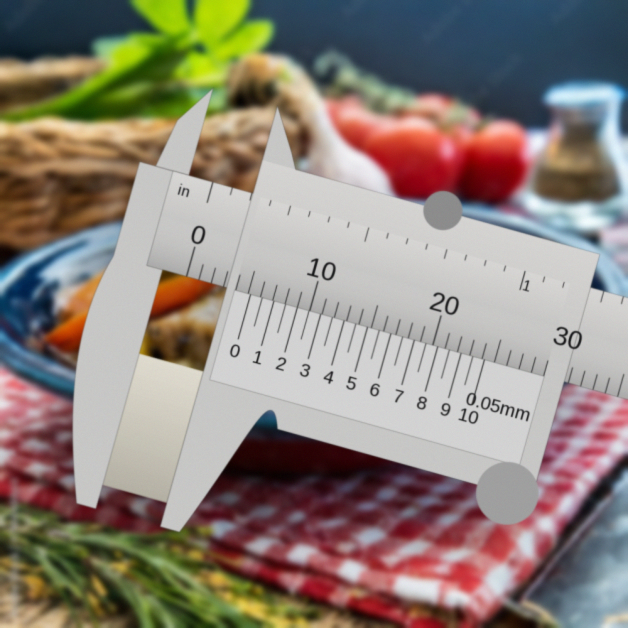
5.2 mm
